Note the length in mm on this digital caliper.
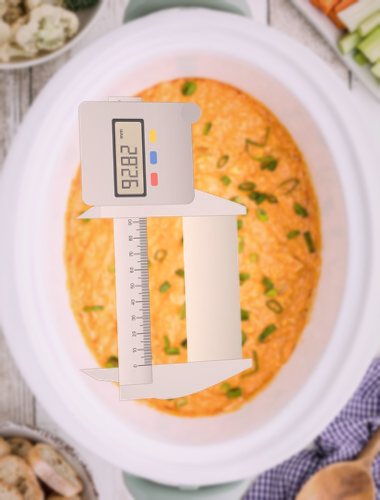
92.82 mm
